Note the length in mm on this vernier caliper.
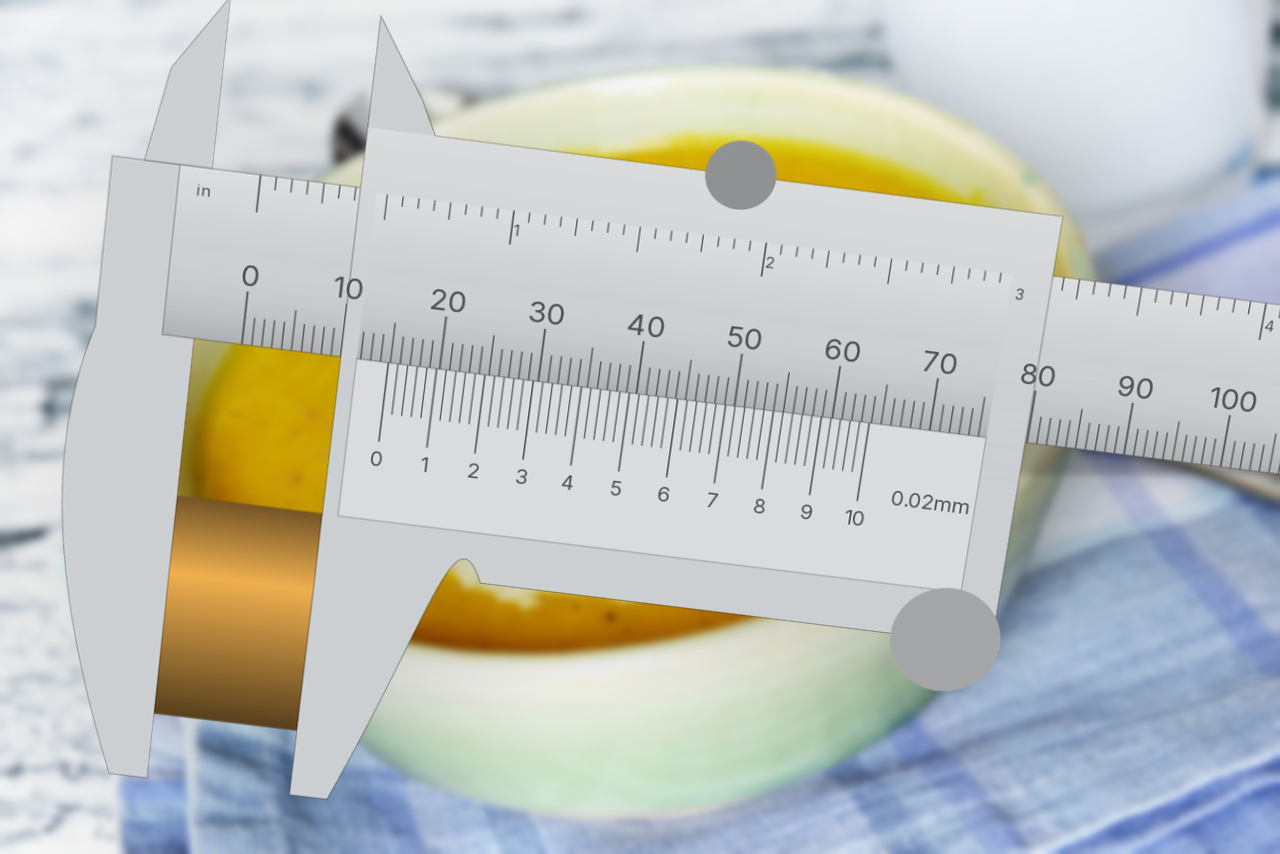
14.8 mm
